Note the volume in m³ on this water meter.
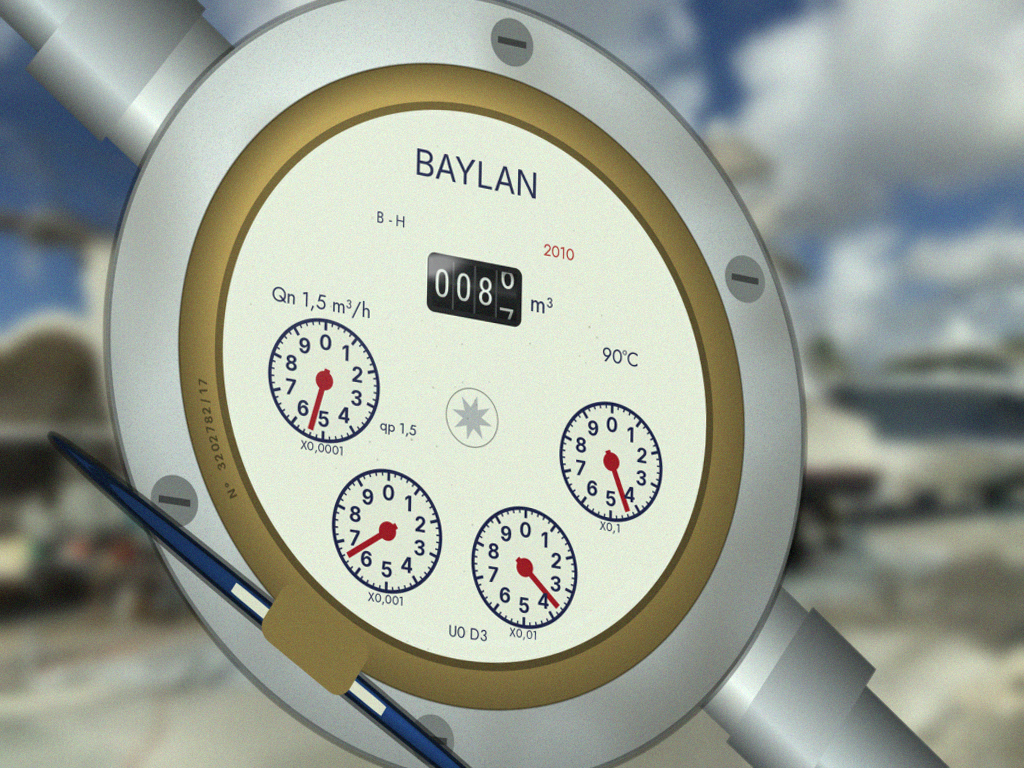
86.4365 m³
